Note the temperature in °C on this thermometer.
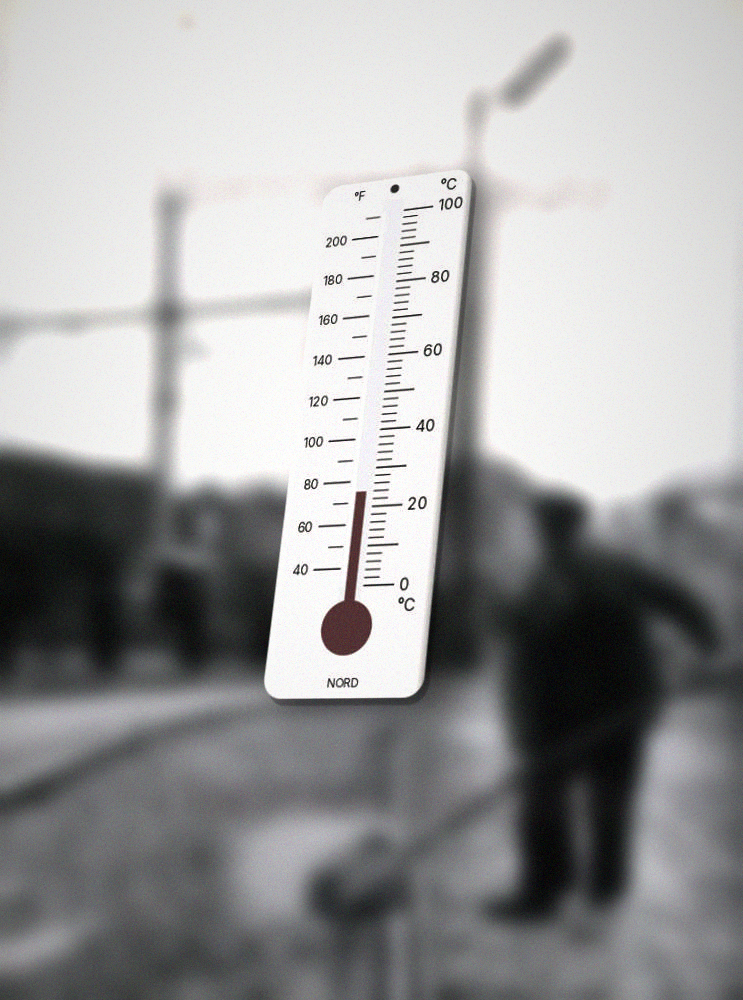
24 °C
